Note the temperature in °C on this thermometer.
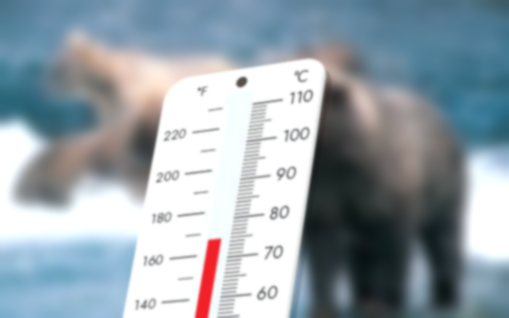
75 °C
